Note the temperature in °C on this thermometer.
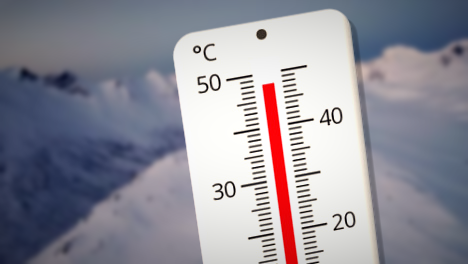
48 °C
